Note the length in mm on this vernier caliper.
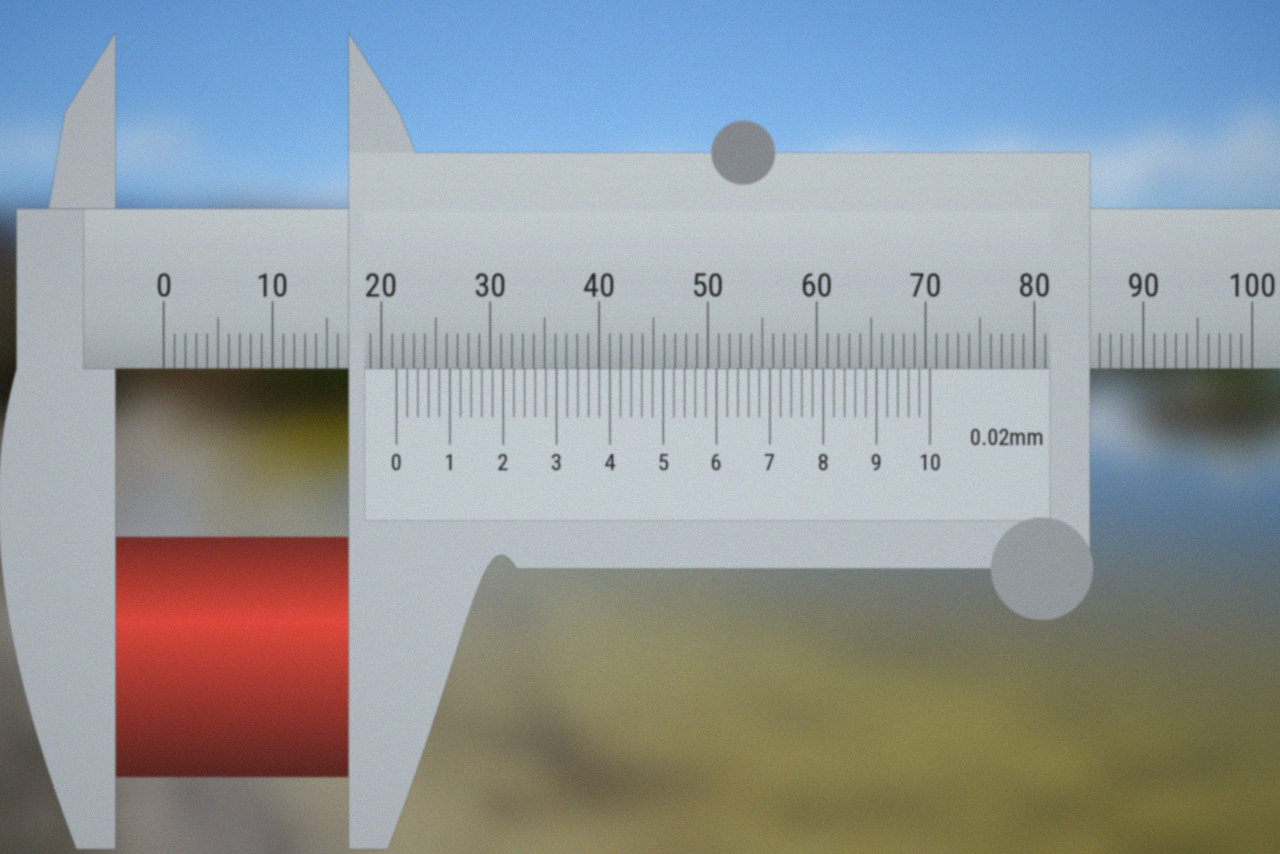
21.4 mm
